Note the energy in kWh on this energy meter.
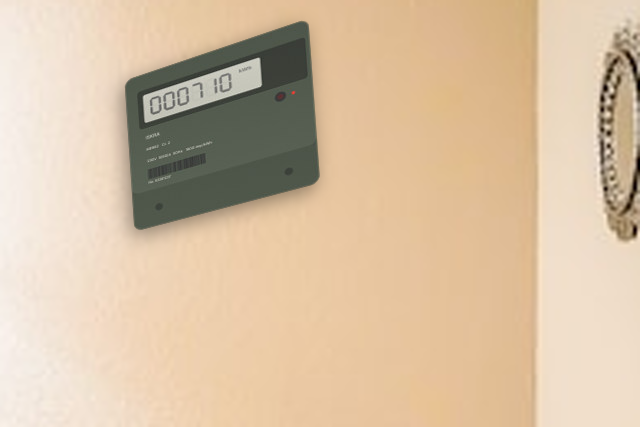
710 kWh
